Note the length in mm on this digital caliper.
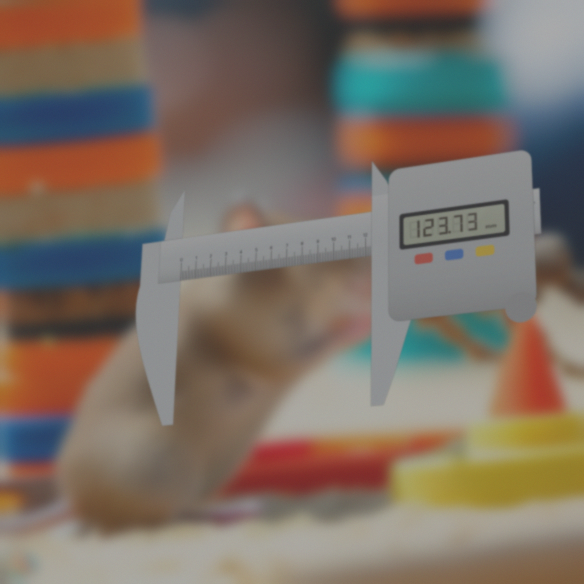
123.73 mm
